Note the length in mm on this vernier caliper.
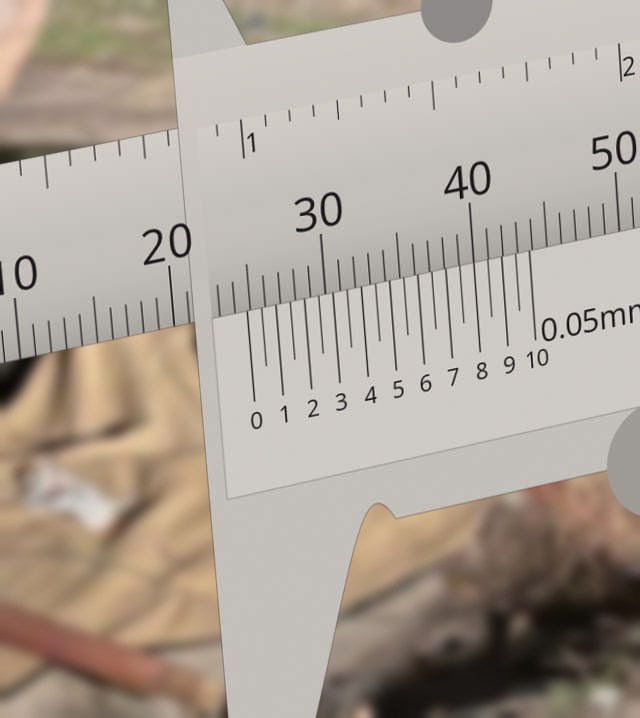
24.8 mm
